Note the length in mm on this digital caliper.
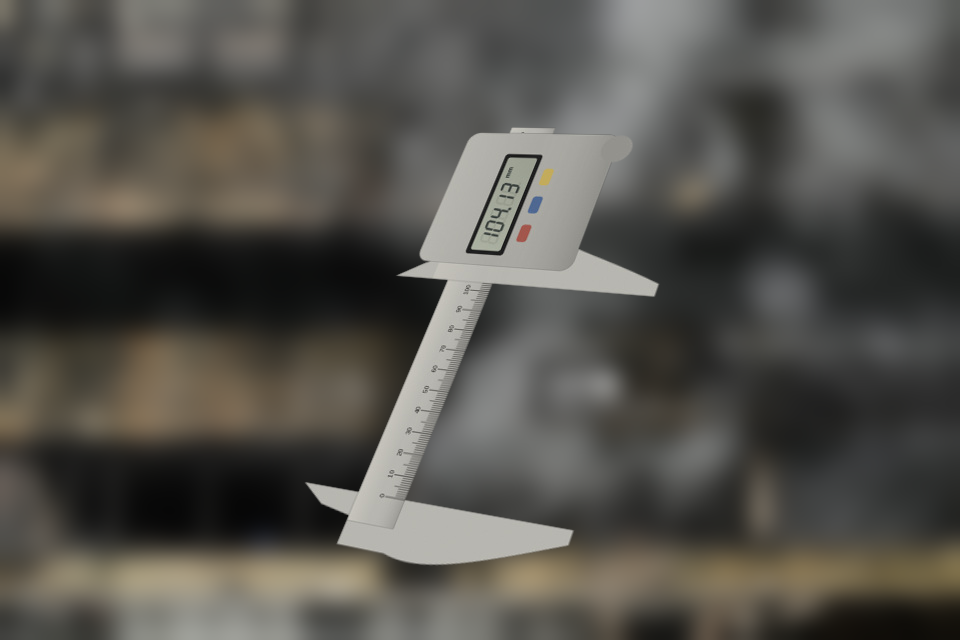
104.13 mm
